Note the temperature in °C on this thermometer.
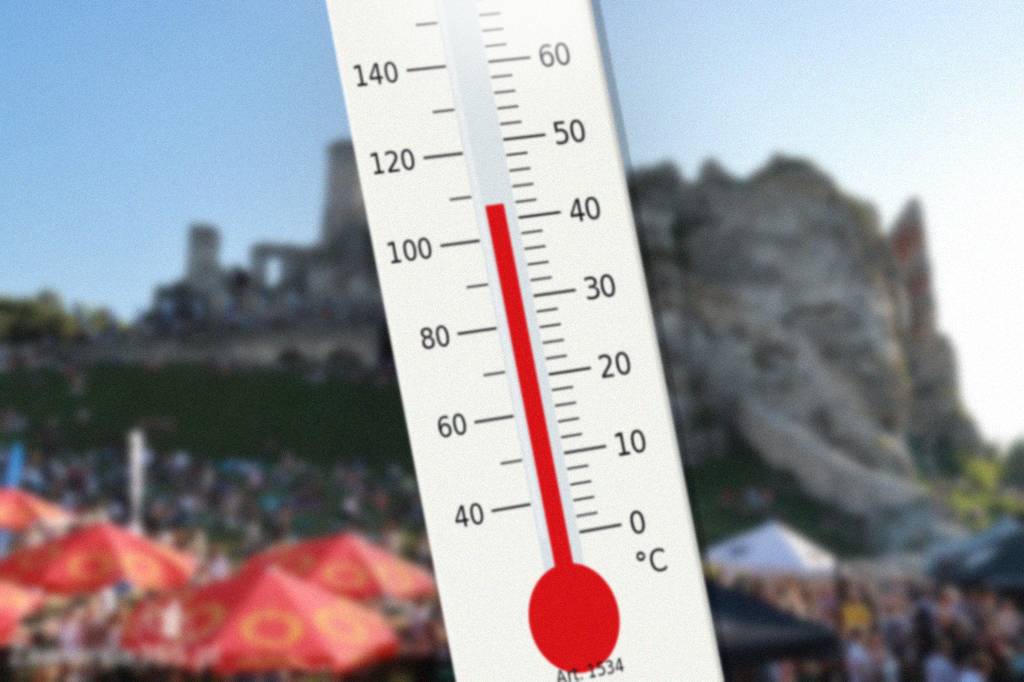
42 °C
